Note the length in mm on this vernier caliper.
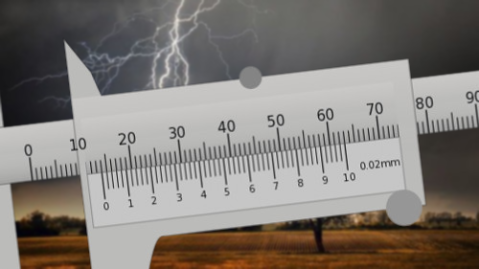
14.0 mm
